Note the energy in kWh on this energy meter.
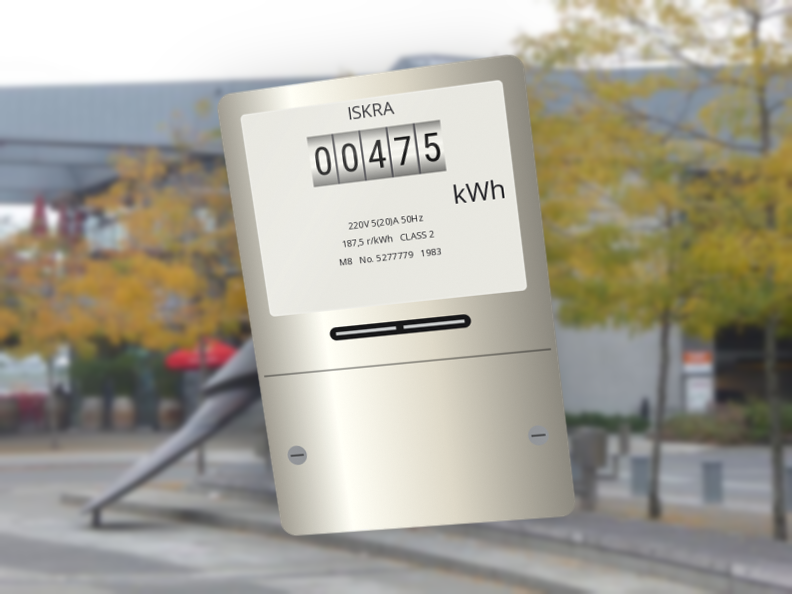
475 kWh
